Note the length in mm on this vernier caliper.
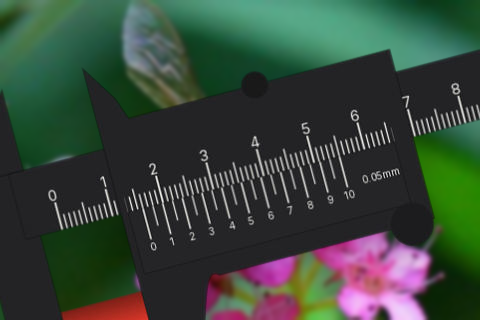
16.0 mm
